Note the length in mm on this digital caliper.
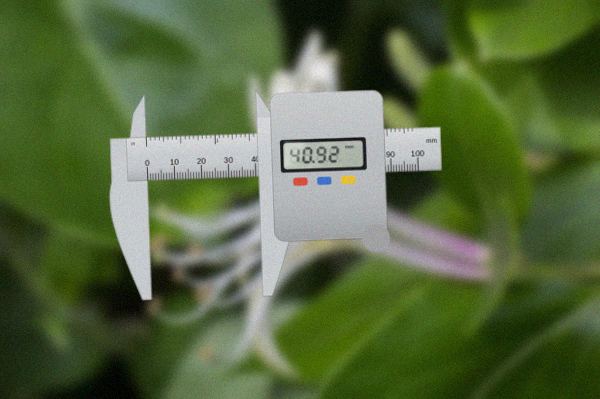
40.92 mm
